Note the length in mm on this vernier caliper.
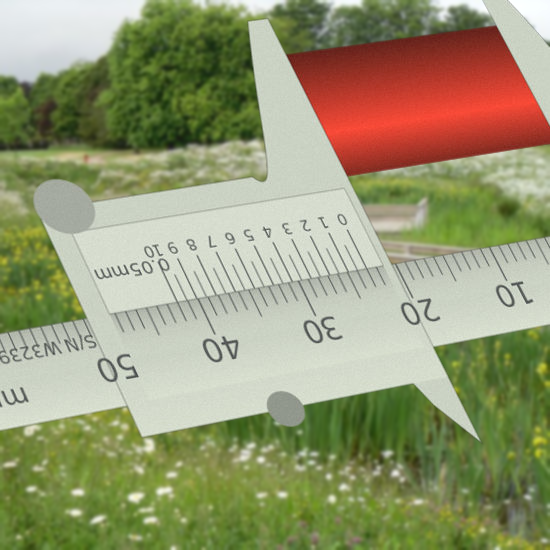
23.0 mm
